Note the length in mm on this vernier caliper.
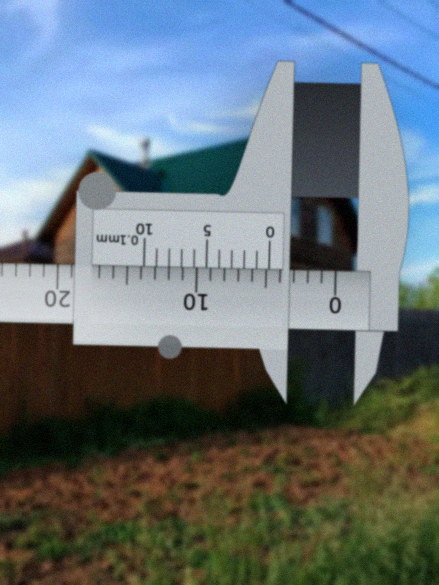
4.8 mm
